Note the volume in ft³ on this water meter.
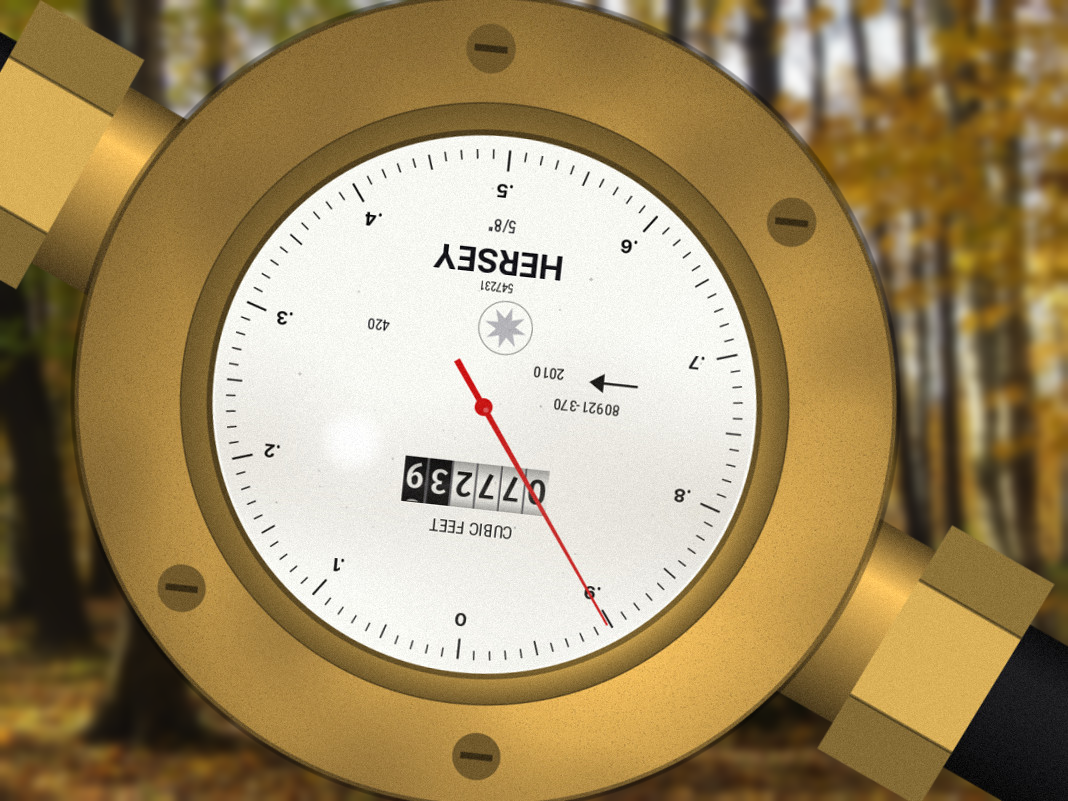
77238.90 ft³
